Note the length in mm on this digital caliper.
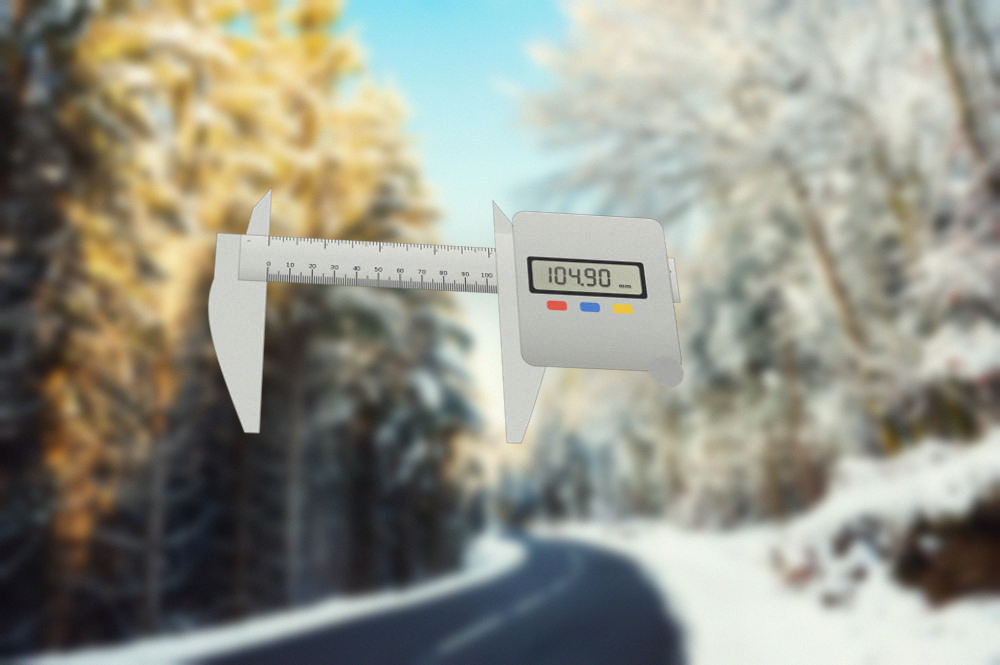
104.90 mm
